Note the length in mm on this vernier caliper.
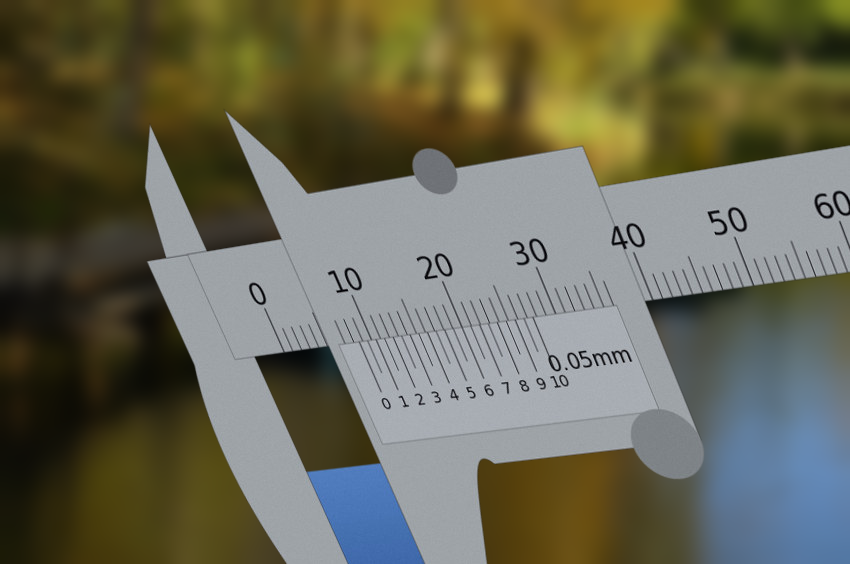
8.6 mm
